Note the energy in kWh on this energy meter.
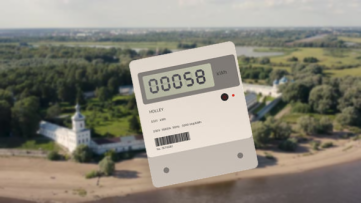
58 kWh
